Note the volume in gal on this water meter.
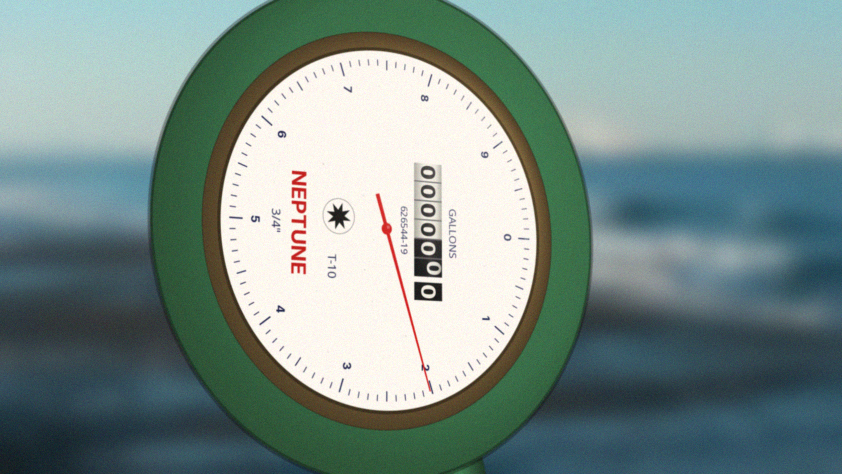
2.0 gal
